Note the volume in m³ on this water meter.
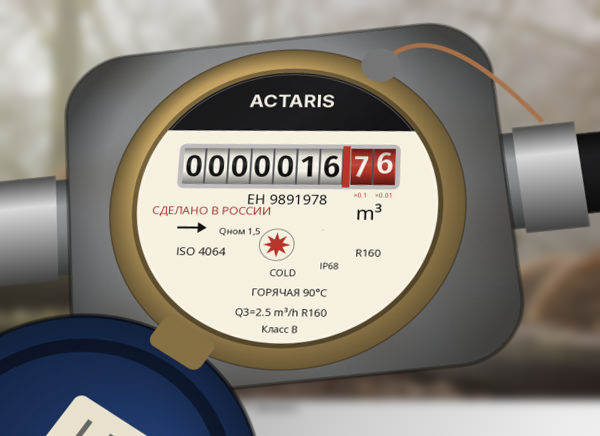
16.76 m³
